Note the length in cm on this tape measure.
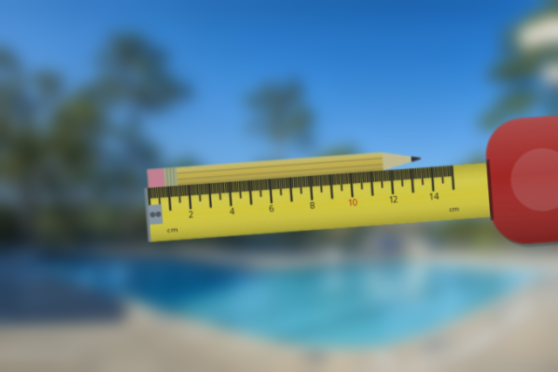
13.5 cm
